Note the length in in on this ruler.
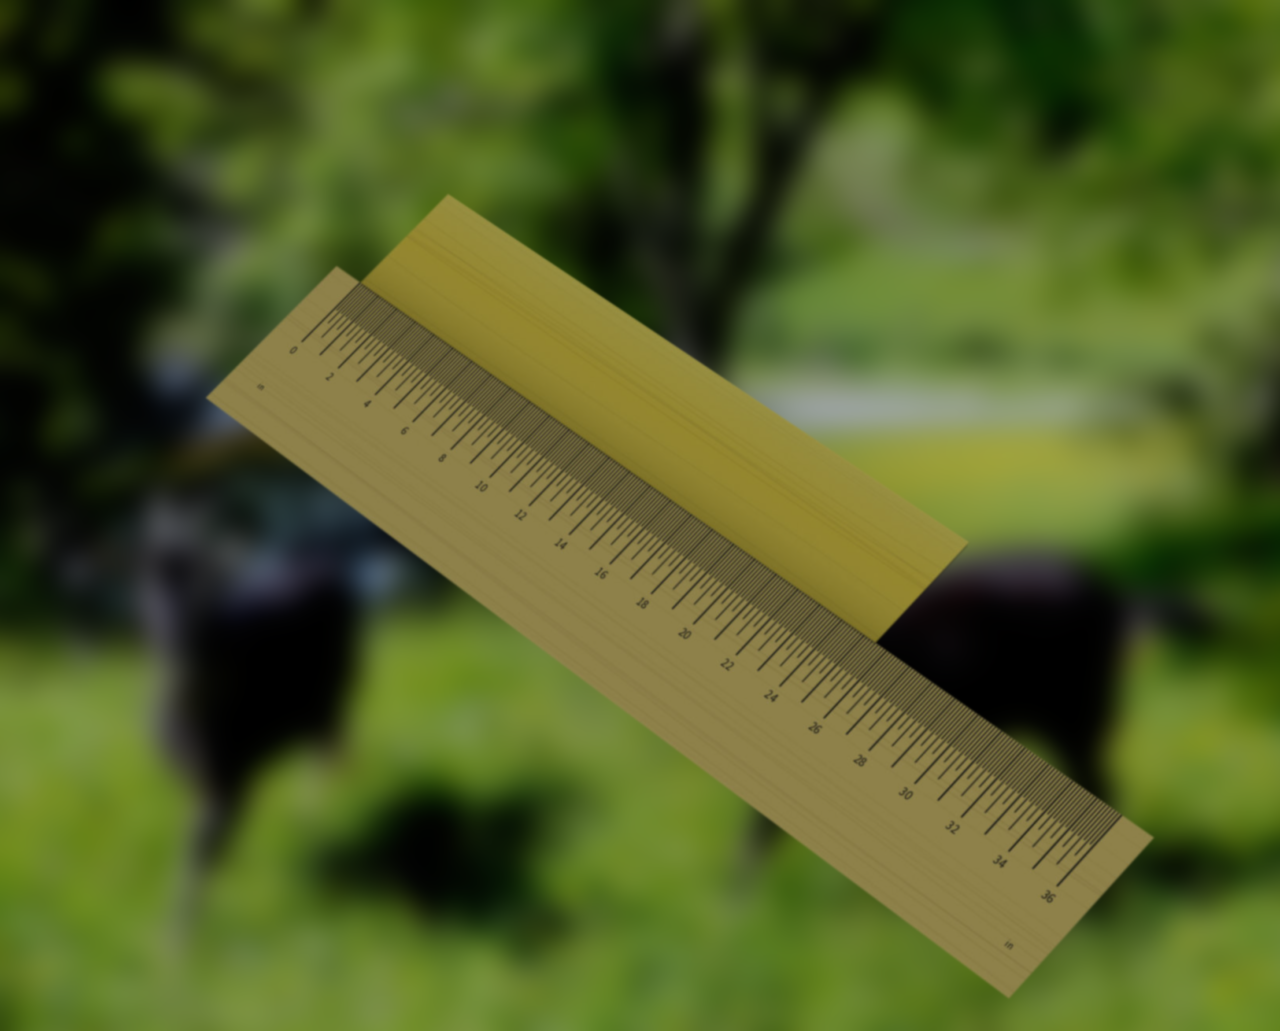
25.5 in
